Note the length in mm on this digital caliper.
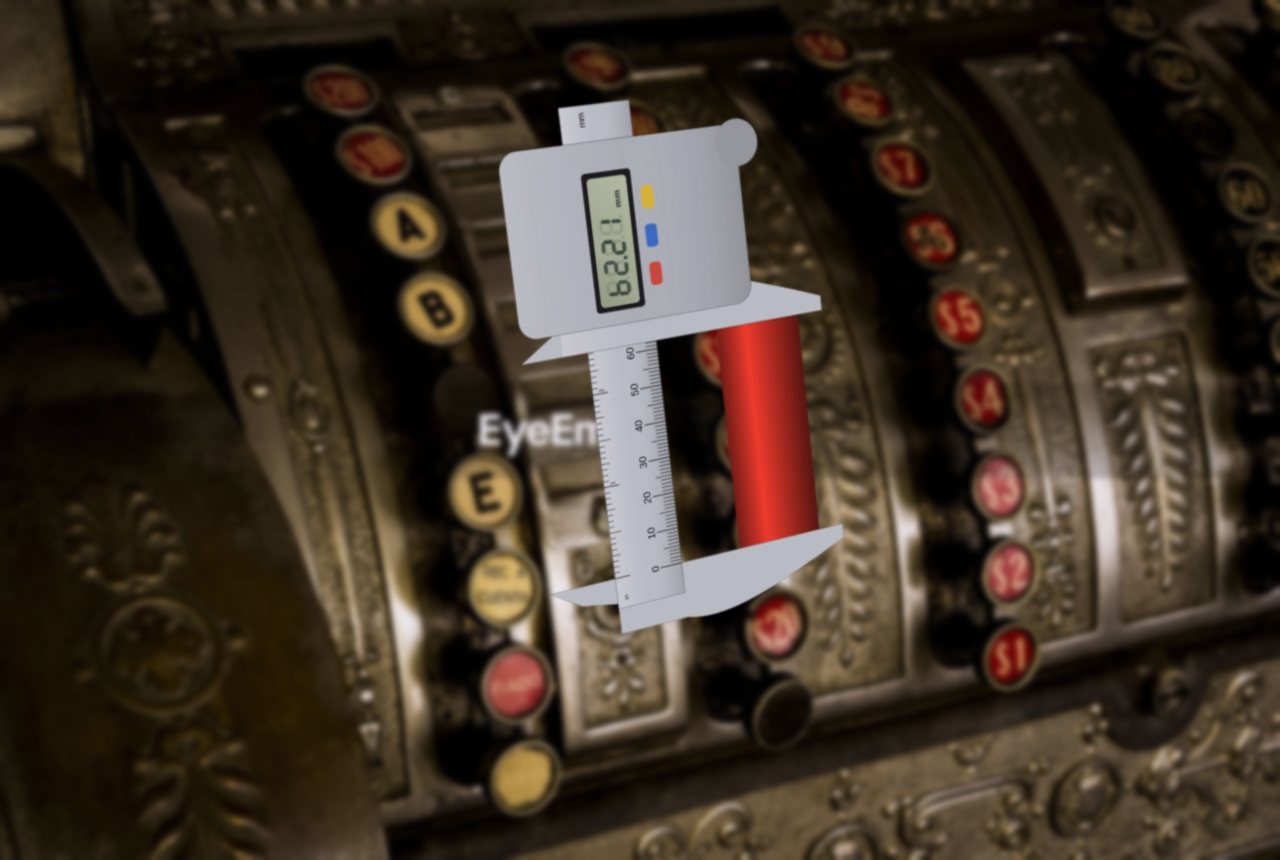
62.21 mm
